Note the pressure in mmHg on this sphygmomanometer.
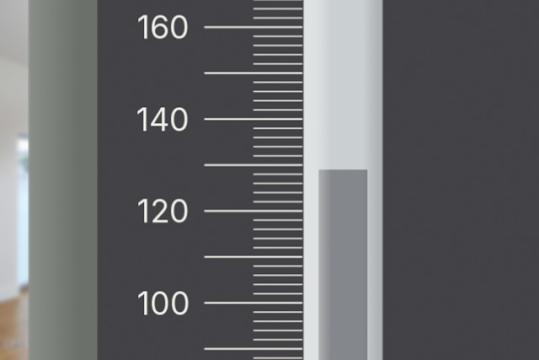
129 mmHg
